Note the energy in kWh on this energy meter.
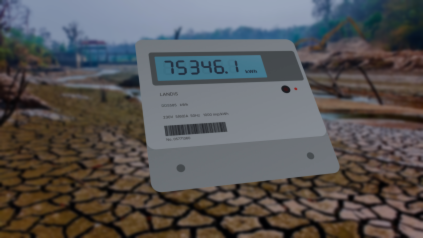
75346.1 kWh
